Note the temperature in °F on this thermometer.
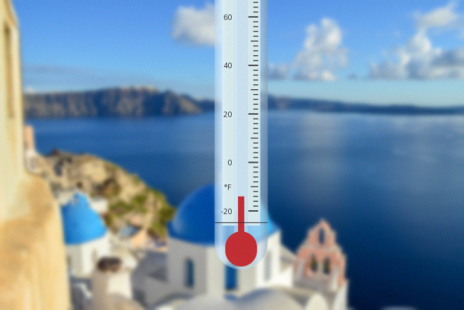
-14 °F
